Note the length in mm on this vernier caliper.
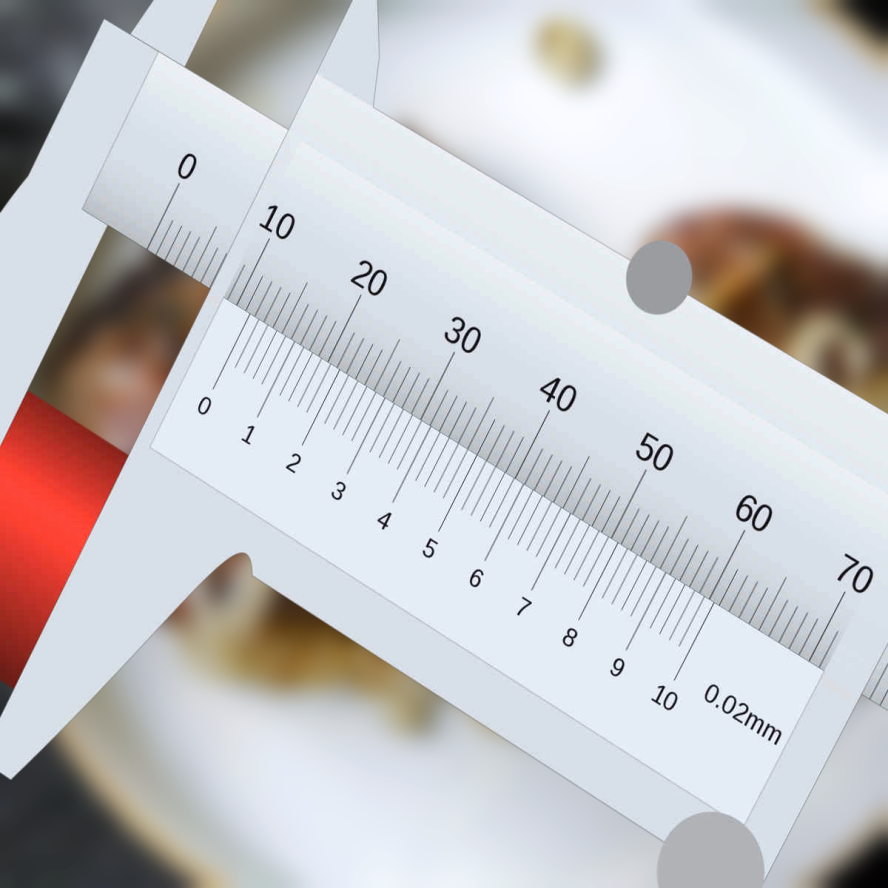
11.5 mm
